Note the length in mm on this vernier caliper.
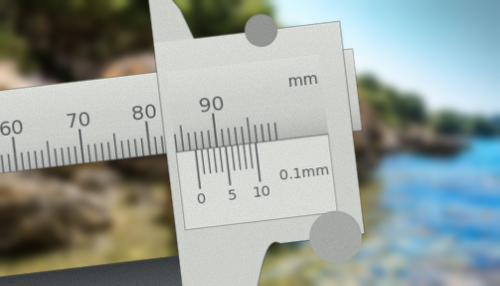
86.8 mm
